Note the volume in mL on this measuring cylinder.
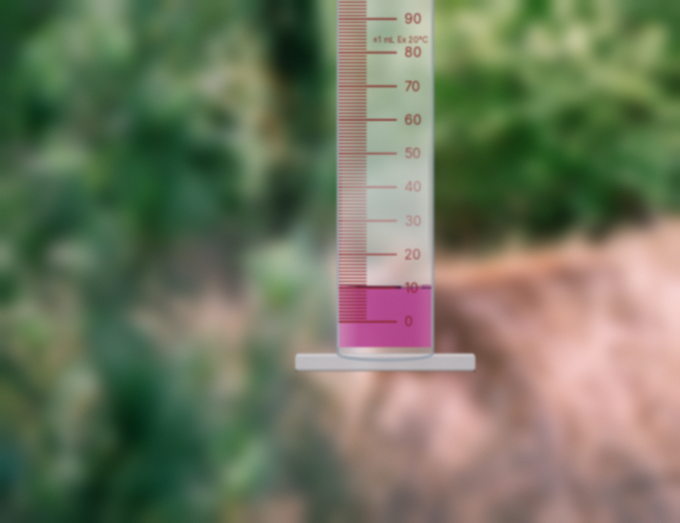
10 mL
